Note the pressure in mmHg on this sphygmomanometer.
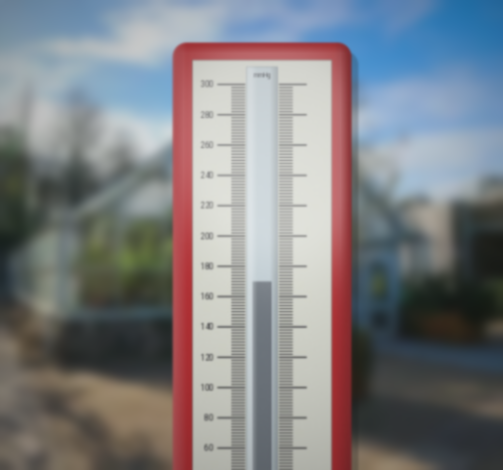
170 mmHg
